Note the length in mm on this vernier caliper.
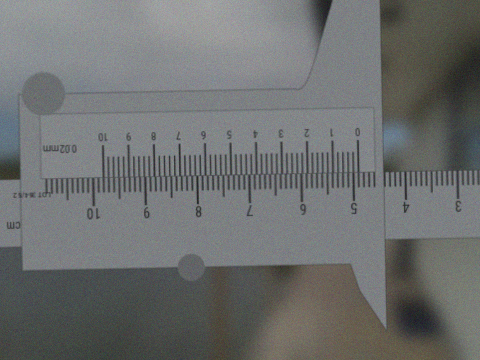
49.0 mm
